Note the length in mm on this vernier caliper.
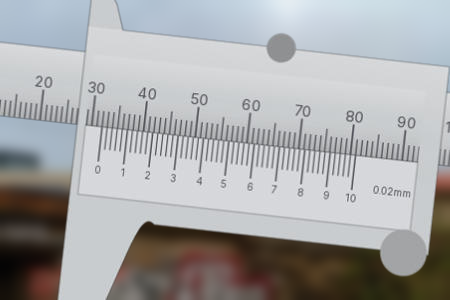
32.0 mm
